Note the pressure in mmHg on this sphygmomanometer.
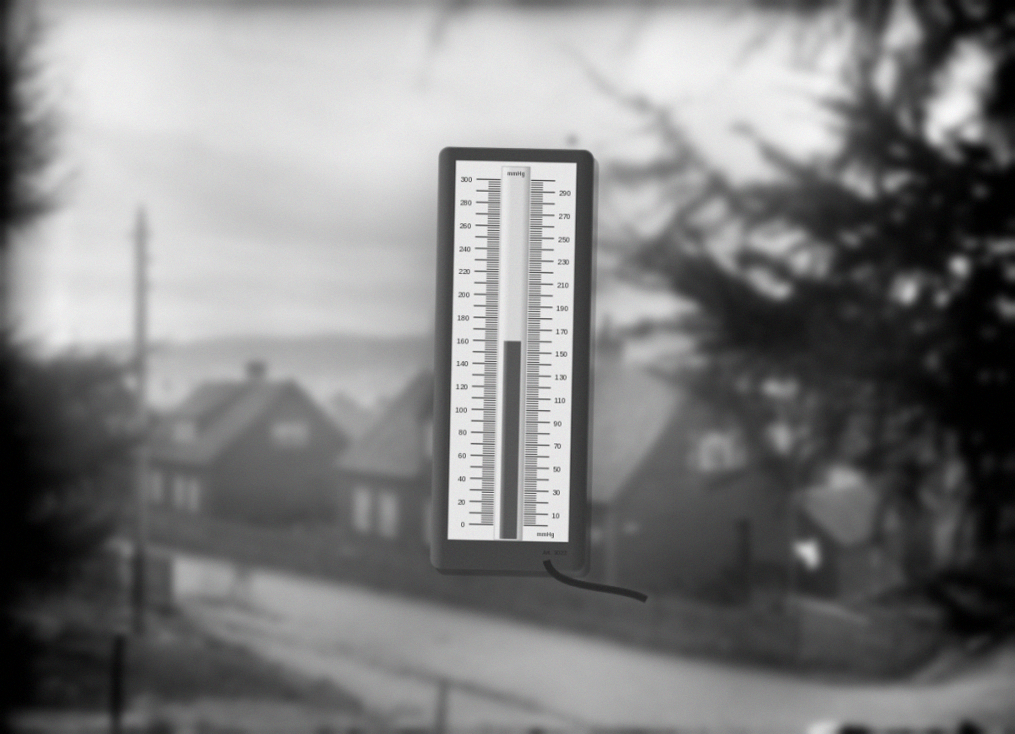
160 mmHg
